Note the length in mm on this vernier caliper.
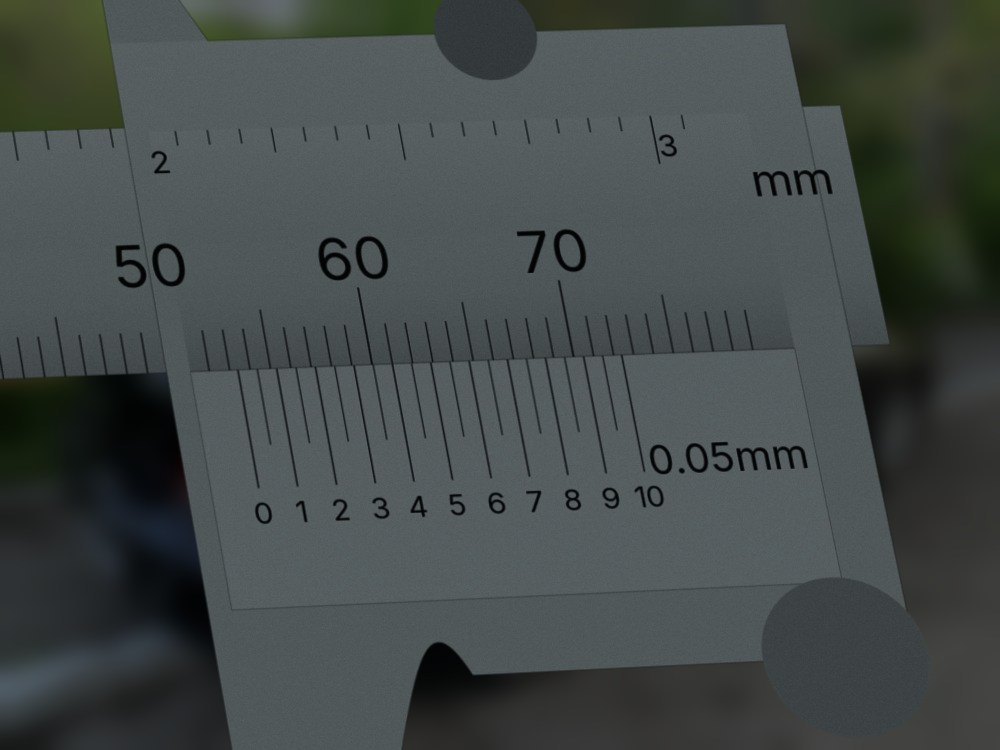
53.4 mm
